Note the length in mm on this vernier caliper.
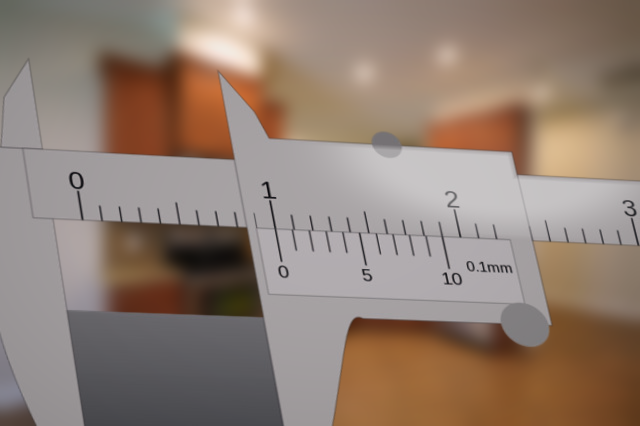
10.0 mm
